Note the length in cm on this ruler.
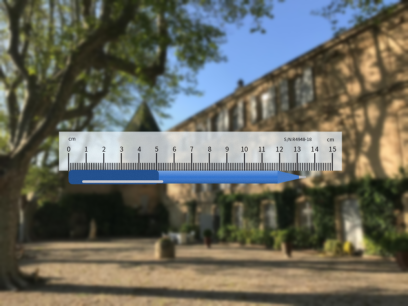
13.5 cm
